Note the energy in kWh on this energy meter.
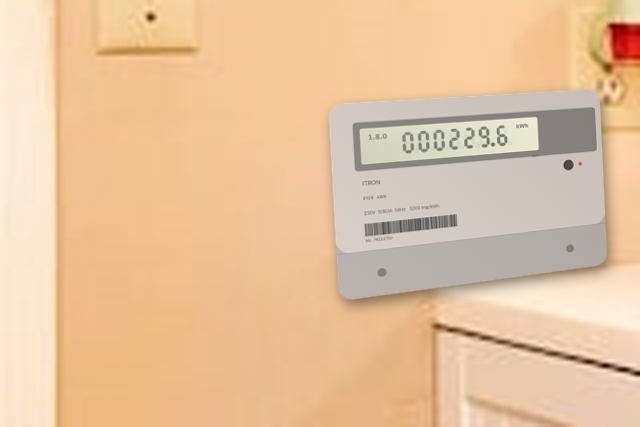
229.6 kWh
